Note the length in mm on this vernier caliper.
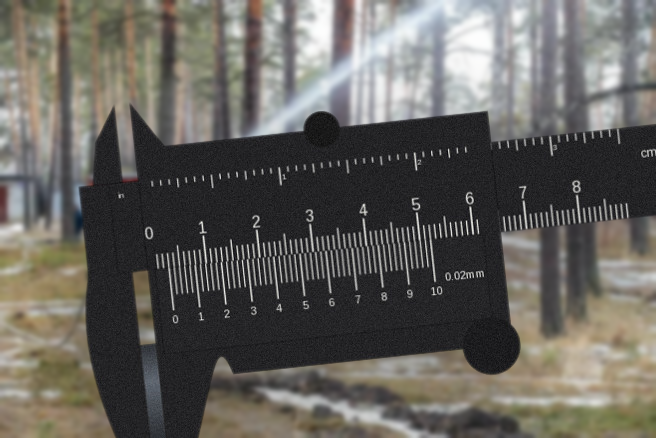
3.0 mm
